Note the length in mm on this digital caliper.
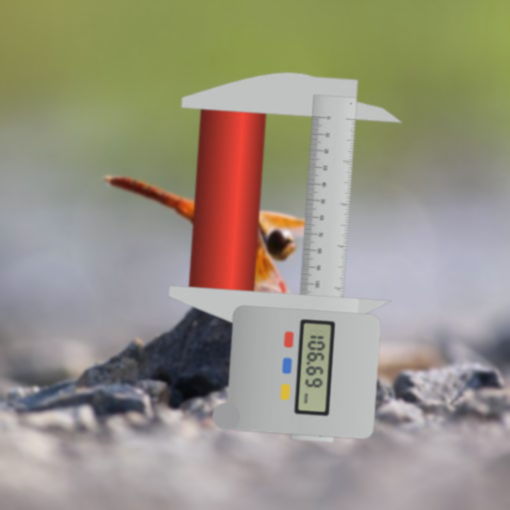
106.69 mm
